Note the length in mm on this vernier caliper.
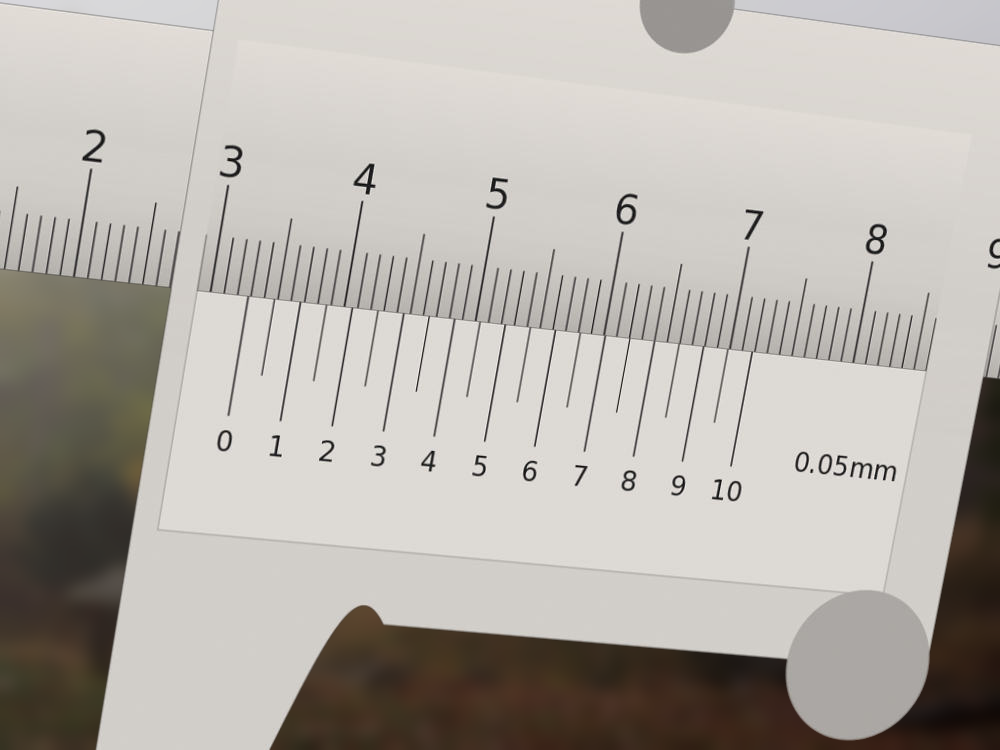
32.8 mm
